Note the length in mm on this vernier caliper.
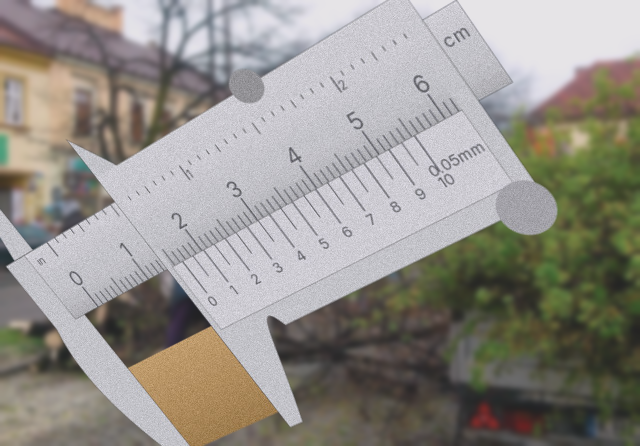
16.4 mm
